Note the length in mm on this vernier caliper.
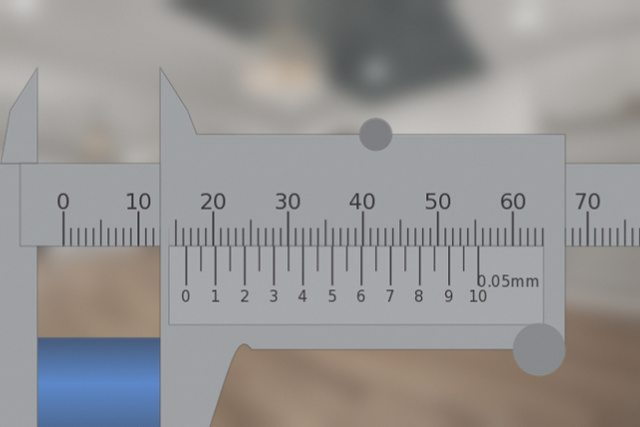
16.4 mm
